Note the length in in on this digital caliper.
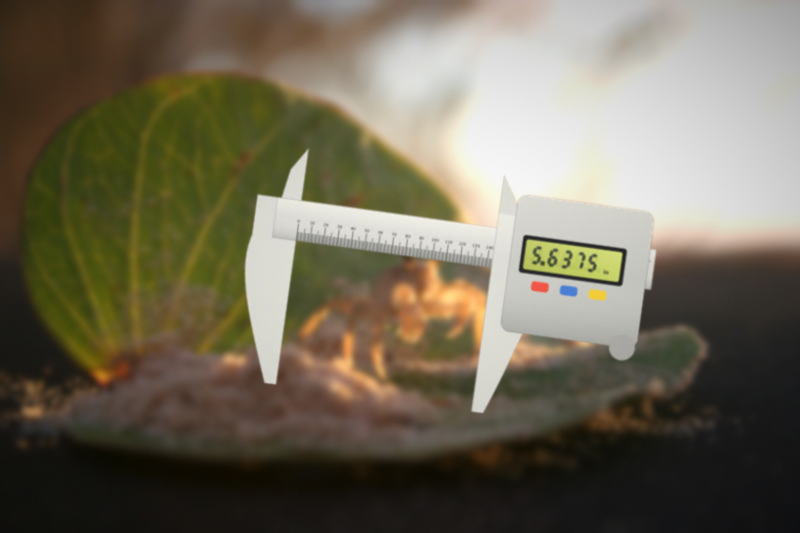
5.6375 in
